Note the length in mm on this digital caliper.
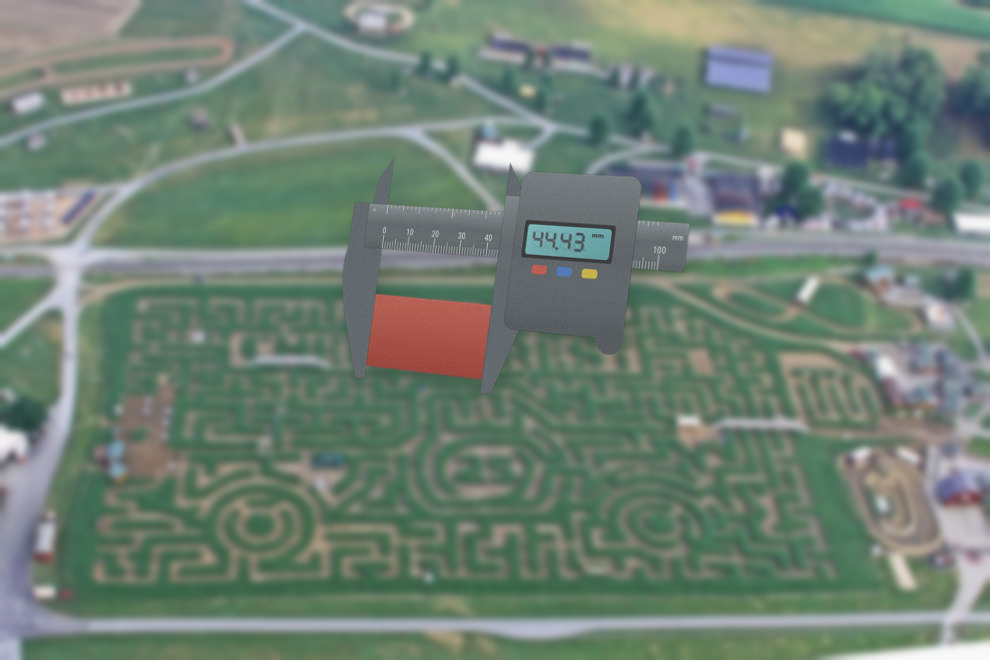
44.43 mm
